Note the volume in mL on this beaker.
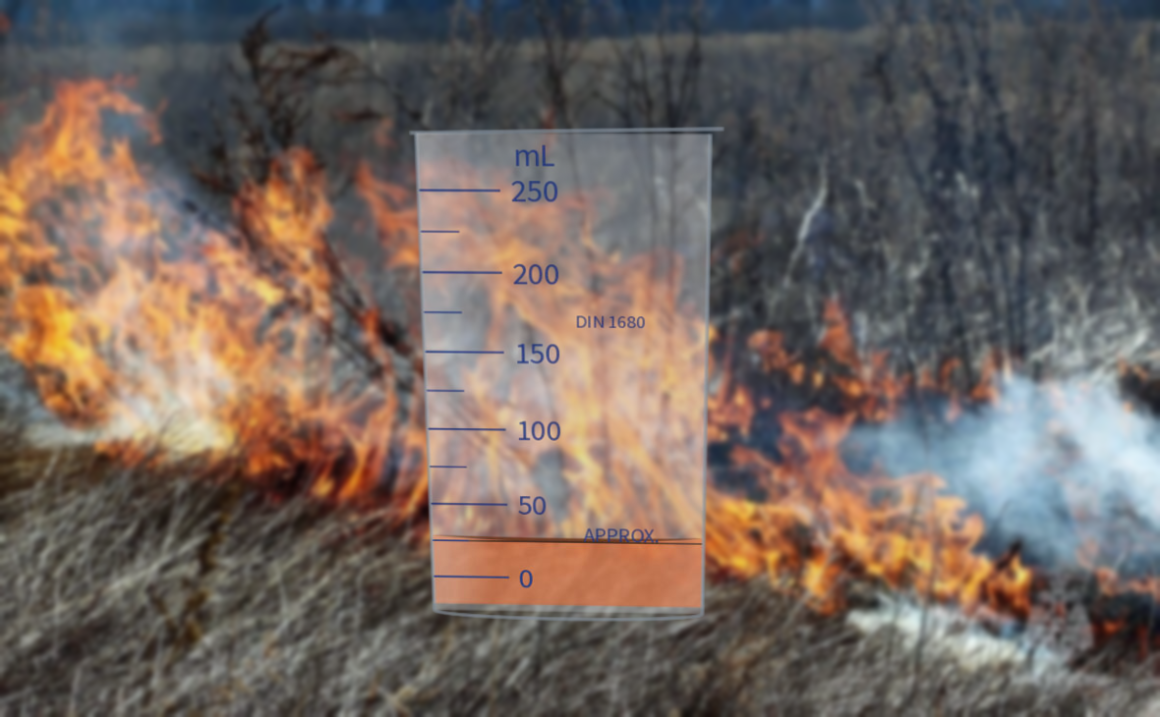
25 mL
